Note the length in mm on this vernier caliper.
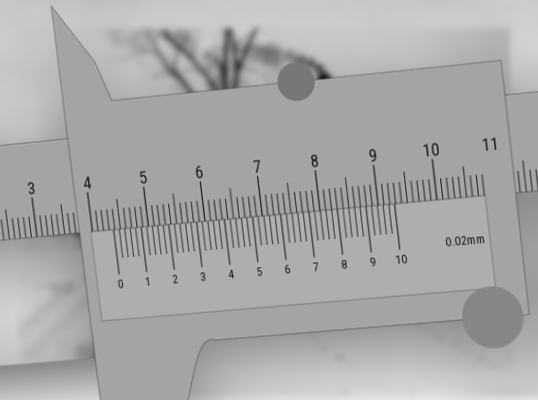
43.8 mm
